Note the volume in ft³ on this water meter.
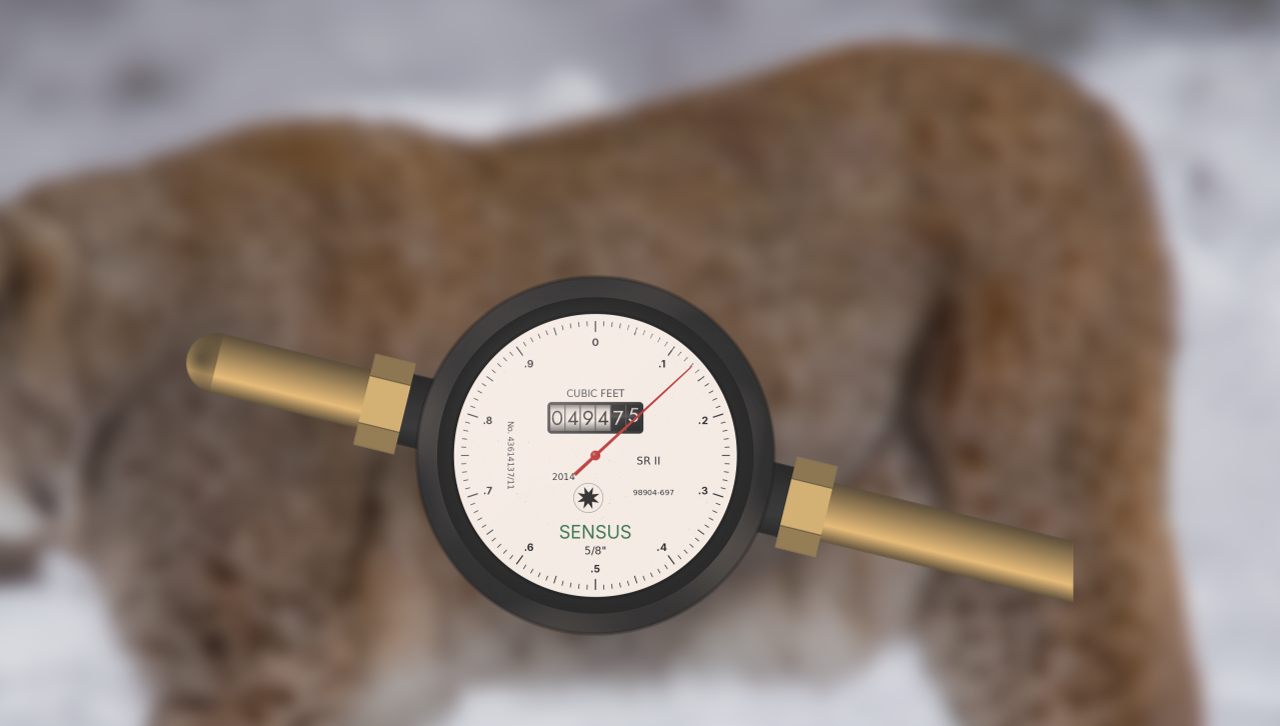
49475.13 ft³
